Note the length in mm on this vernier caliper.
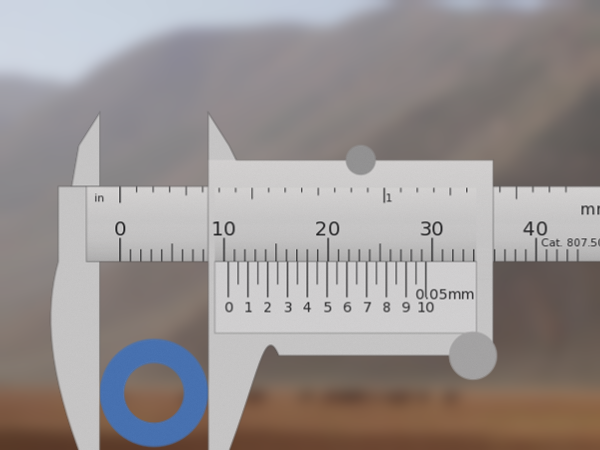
10.4 mm
